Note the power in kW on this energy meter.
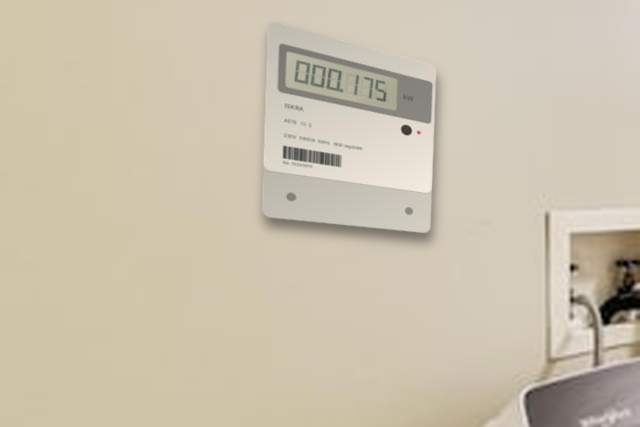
0.175 kW
